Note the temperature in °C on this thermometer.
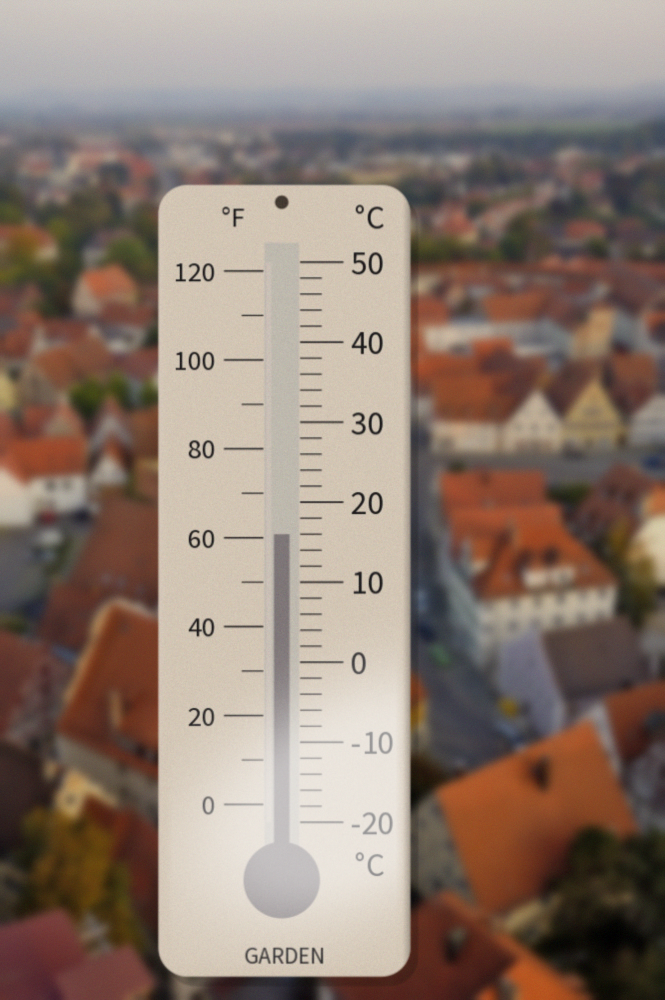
16 °C
